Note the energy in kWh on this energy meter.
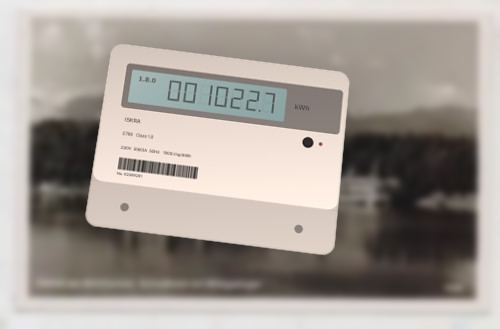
1022.7 kWh
